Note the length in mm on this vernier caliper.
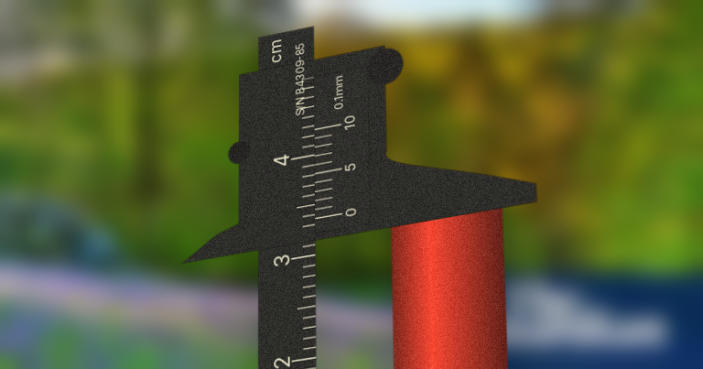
33.6 mm
